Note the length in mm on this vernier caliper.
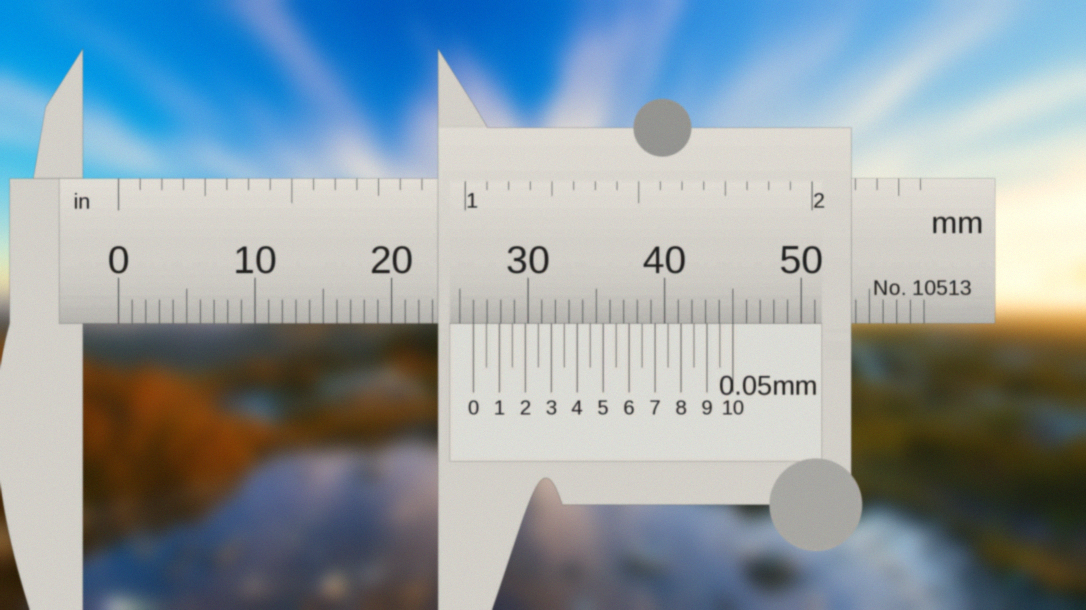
26.0 mm
